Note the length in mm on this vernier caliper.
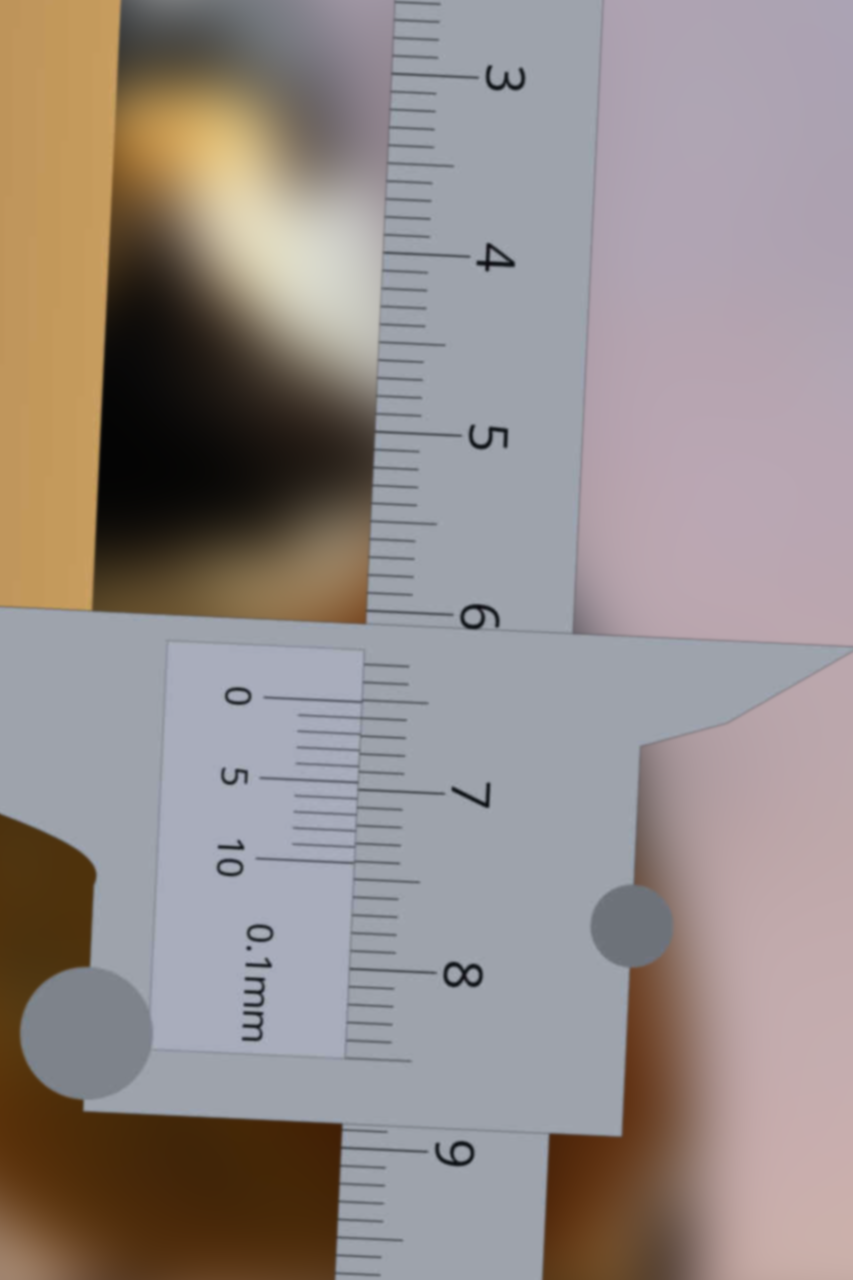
65.1 mm
